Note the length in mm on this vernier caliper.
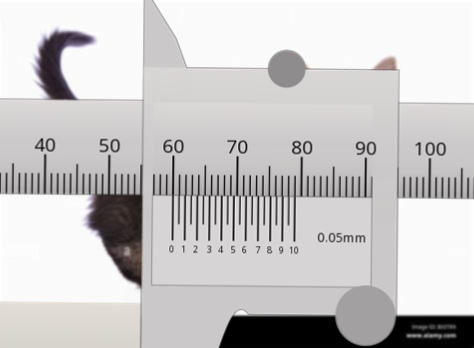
60.0 mm
